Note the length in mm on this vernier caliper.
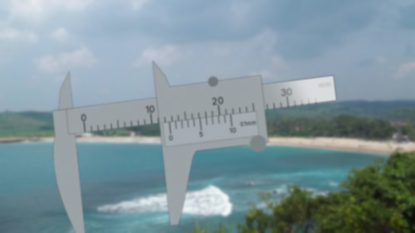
12.6 mm
